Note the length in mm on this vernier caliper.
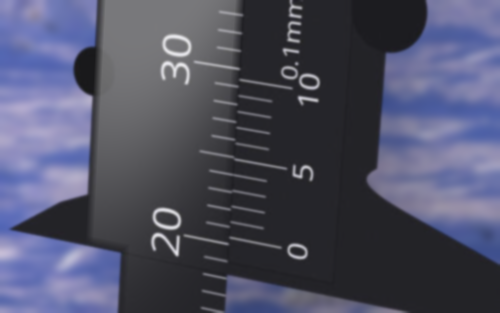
20.4 mm
